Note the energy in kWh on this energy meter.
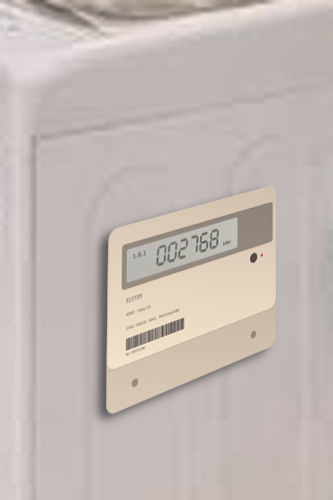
2768 kWh
